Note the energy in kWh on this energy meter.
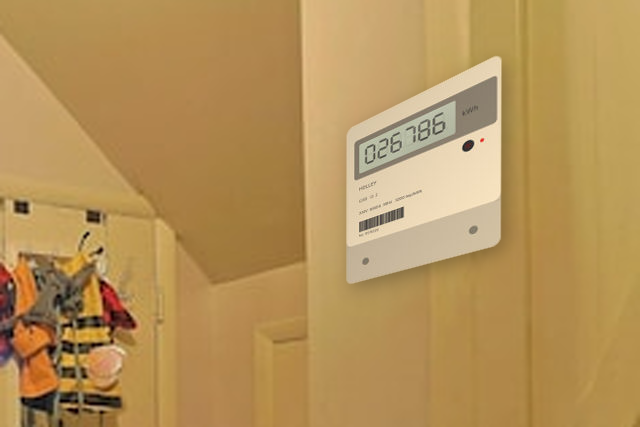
26786 kWh
